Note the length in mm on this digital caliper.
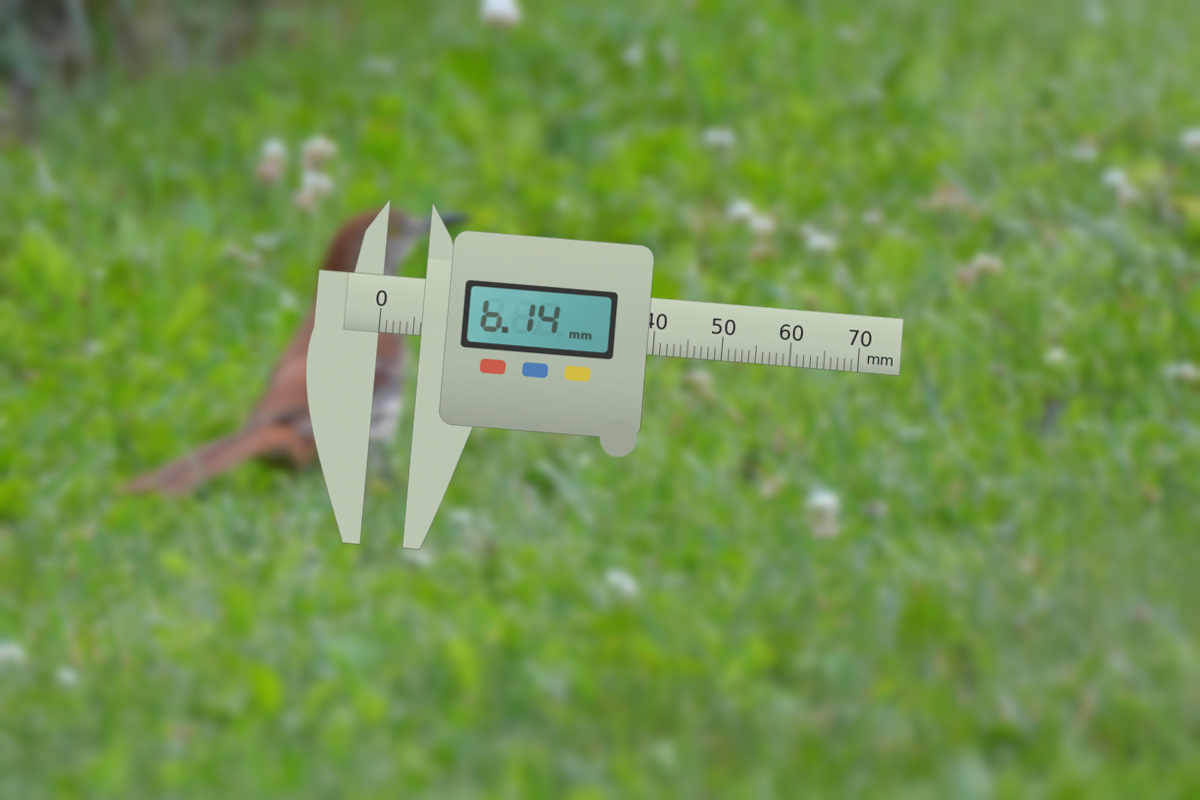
6.14 mm
